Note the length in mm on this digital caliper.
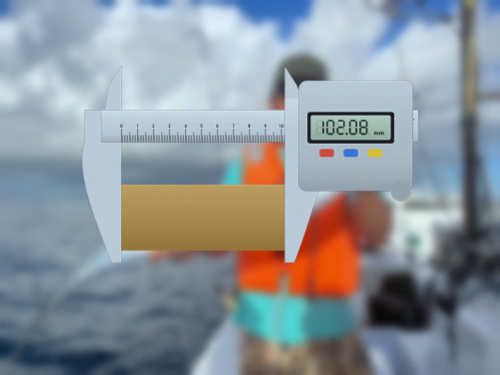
102.08 mm
